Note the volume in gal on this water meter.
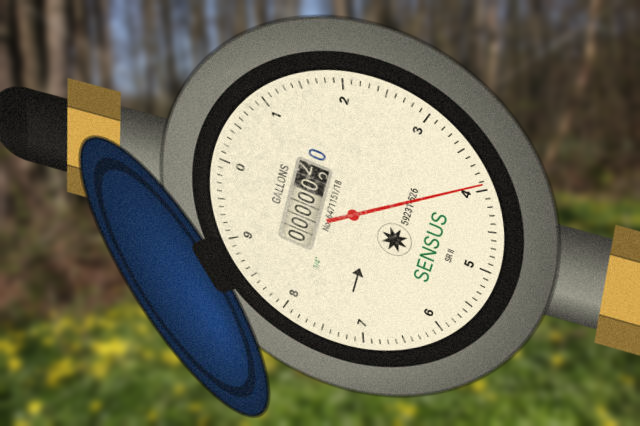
23.9 gal
